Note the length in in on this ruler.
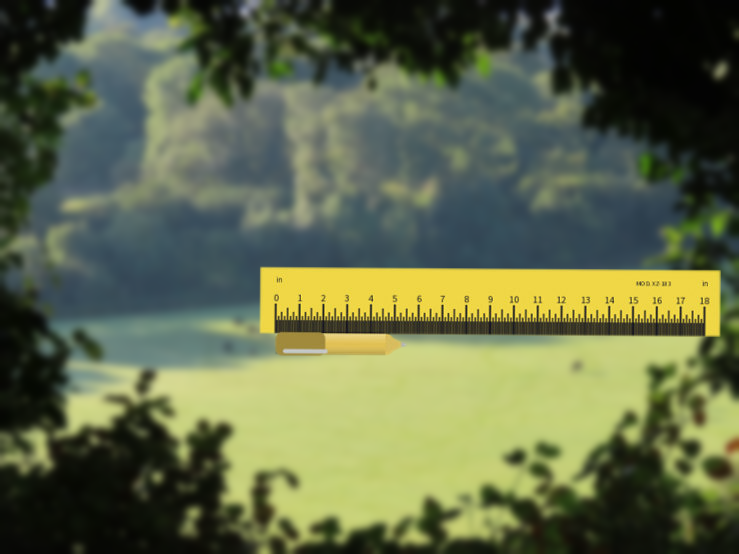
5.5 in
